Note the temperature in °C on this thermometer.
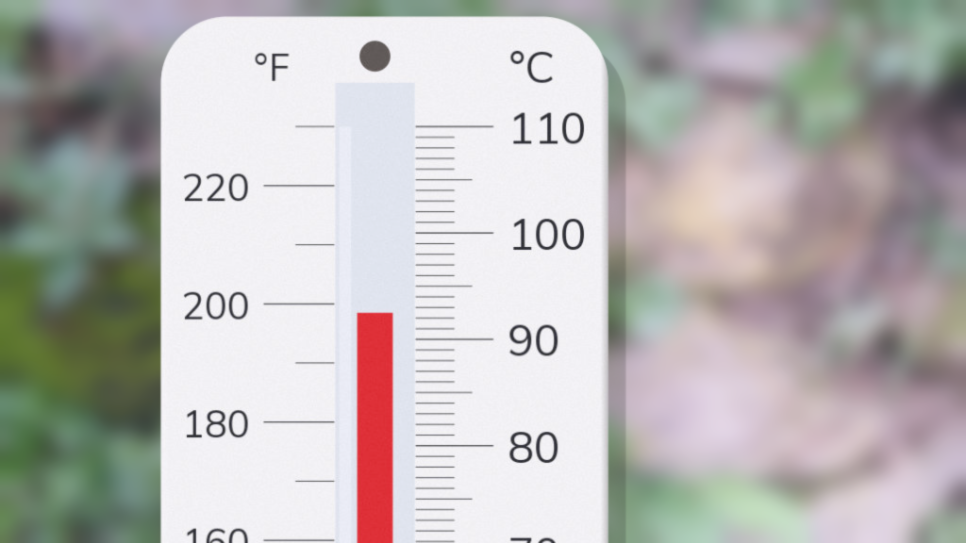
92.5 °C
